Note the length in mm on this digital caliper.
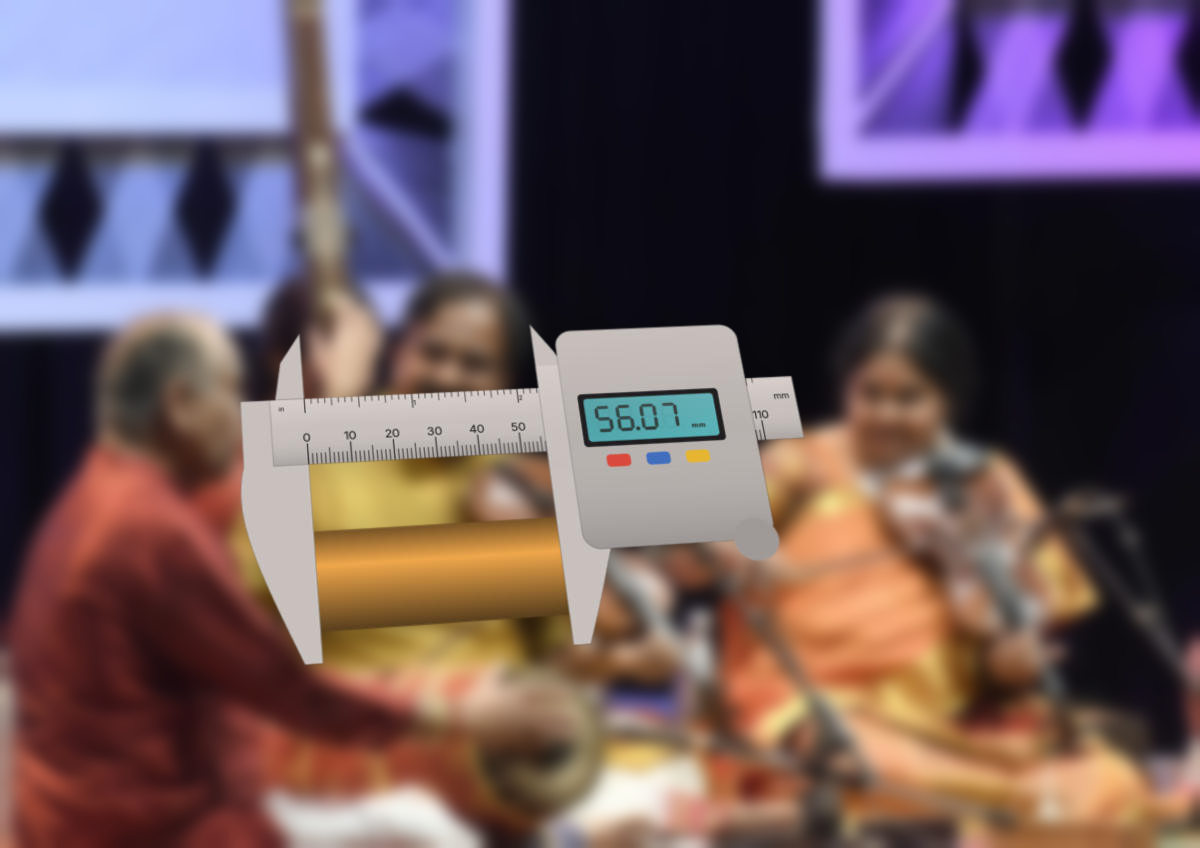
56.07 mm
